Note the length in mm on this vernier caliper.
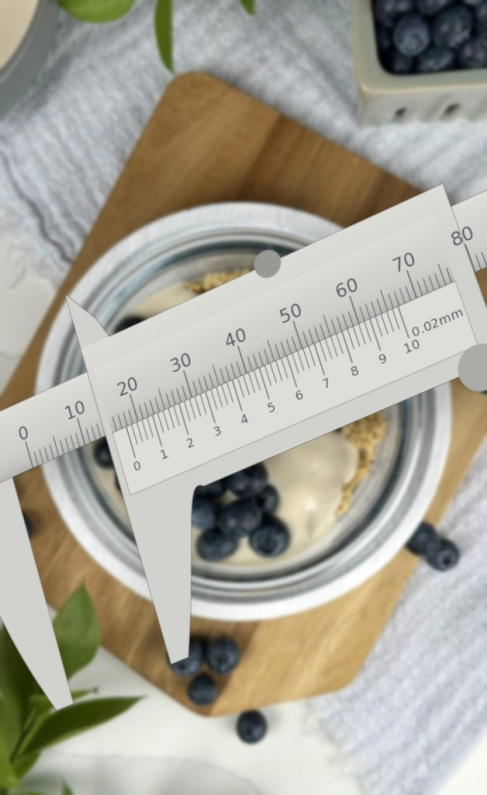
17.8 mm
